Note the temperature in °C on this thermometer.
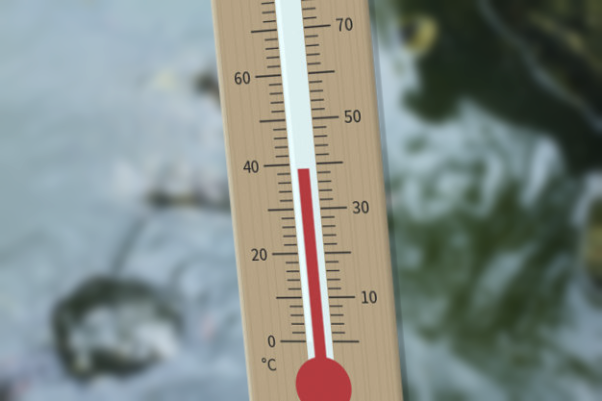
39 °C
